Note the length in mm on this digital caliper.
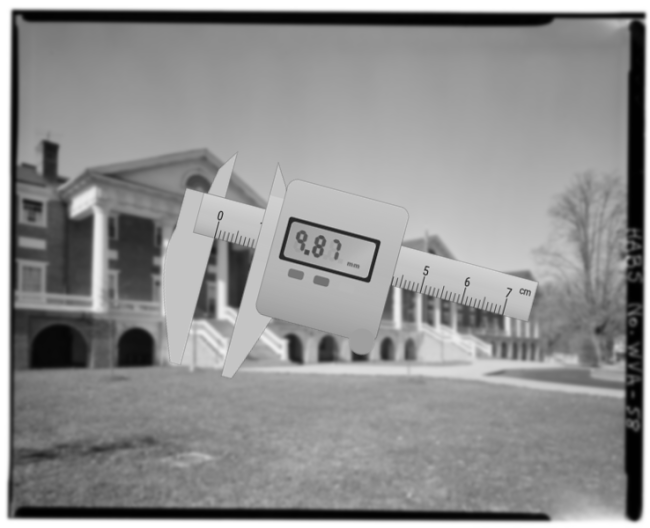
9.87 mm
